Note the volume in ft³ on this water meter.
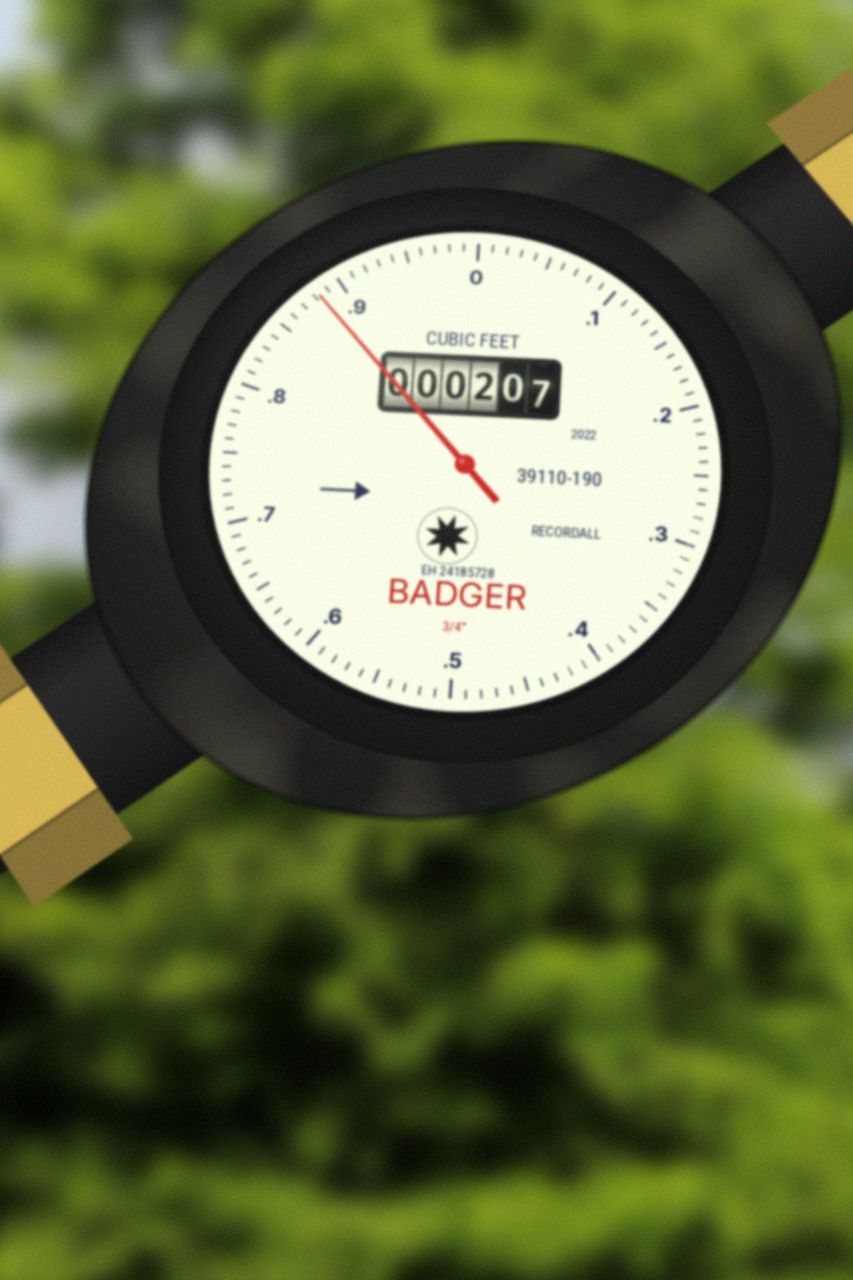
206.88 ft³
